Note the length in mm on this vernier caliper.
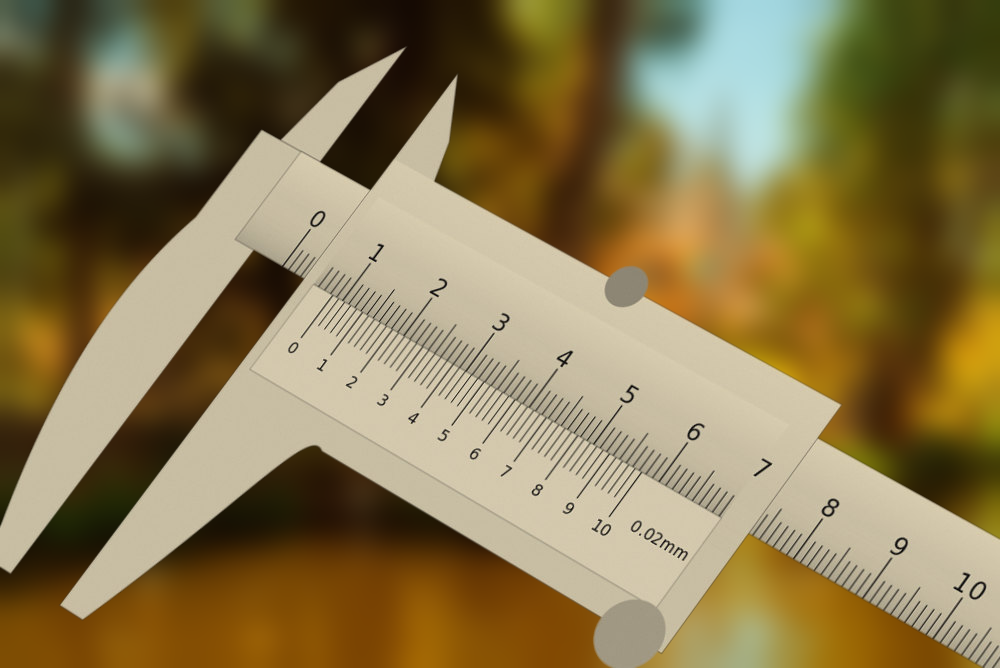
8.4 mm
